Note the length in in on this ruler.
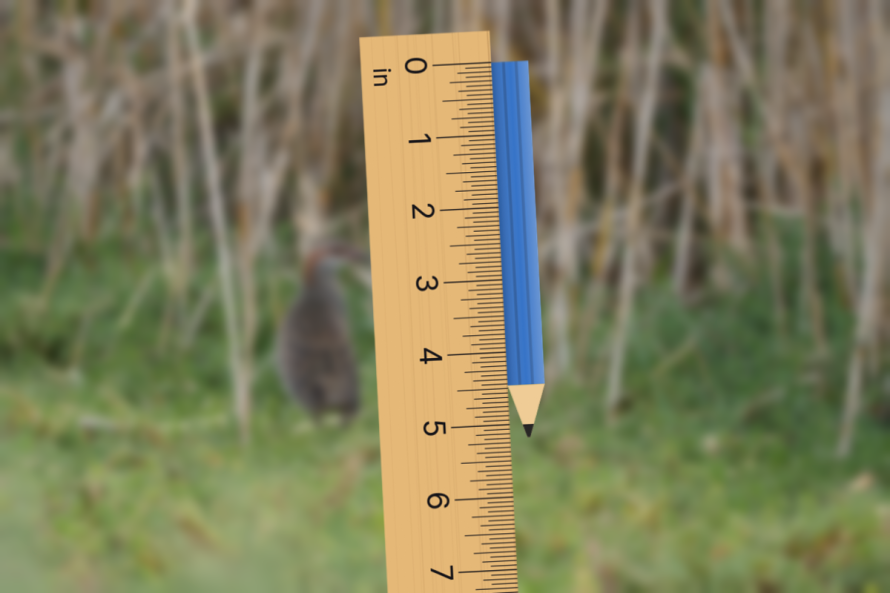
5.1875 in
